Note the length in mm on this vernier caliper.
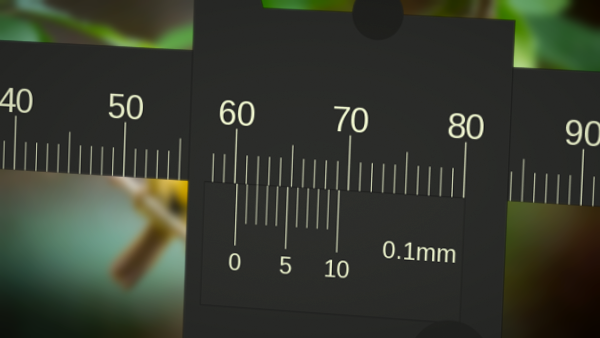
60.2 mm
